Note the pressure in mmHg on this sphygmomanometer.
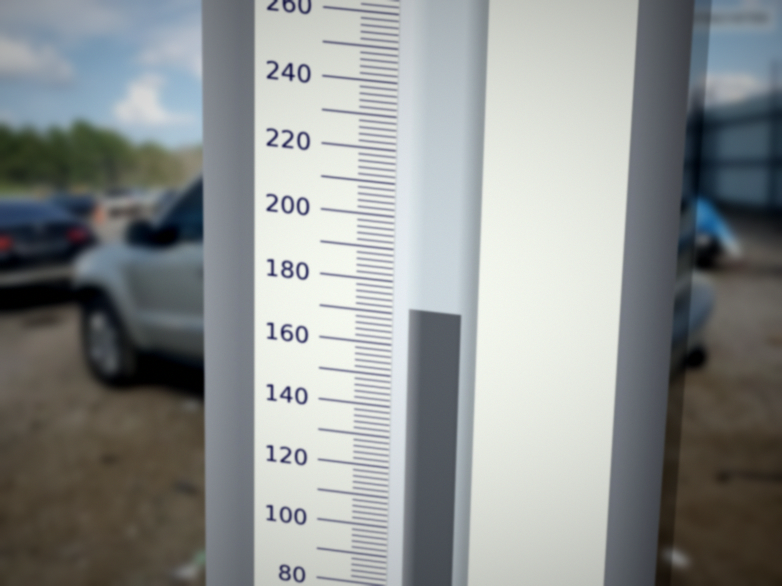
172 mmHg
